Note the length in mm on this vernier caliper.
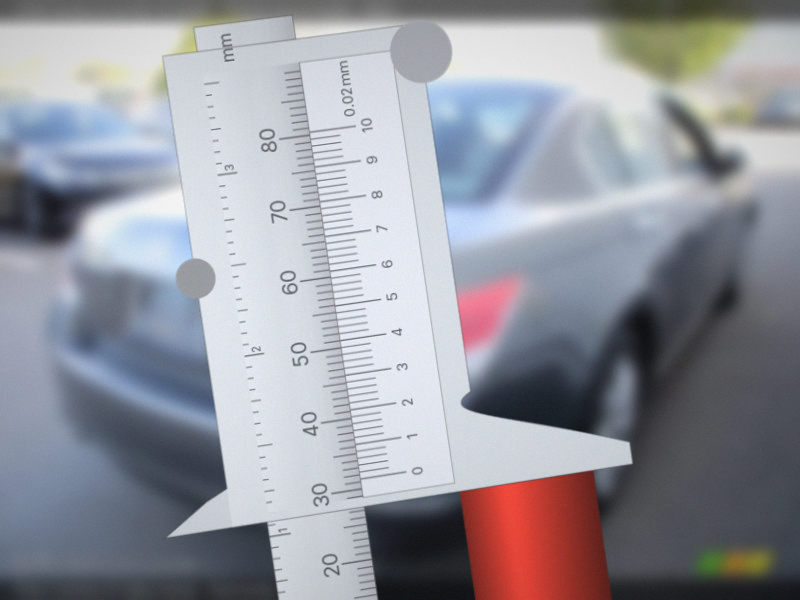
31.4 mm
